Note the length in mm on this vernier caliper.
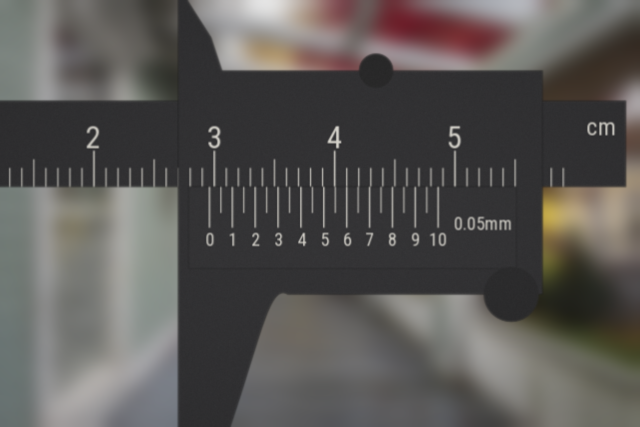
29.6 mm
